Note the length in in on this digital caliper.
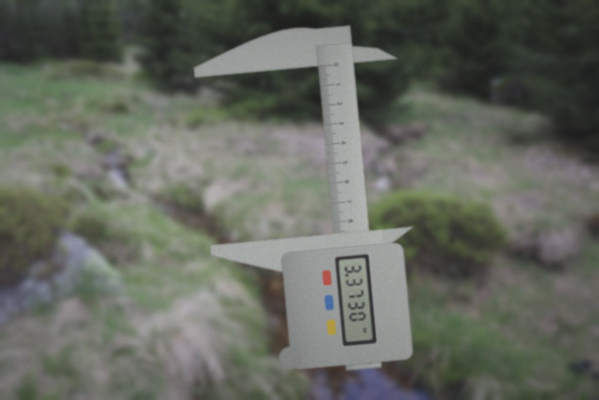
3.3730 in
